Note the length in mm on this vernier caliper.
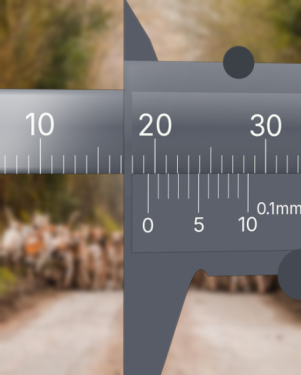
19.4 mm
